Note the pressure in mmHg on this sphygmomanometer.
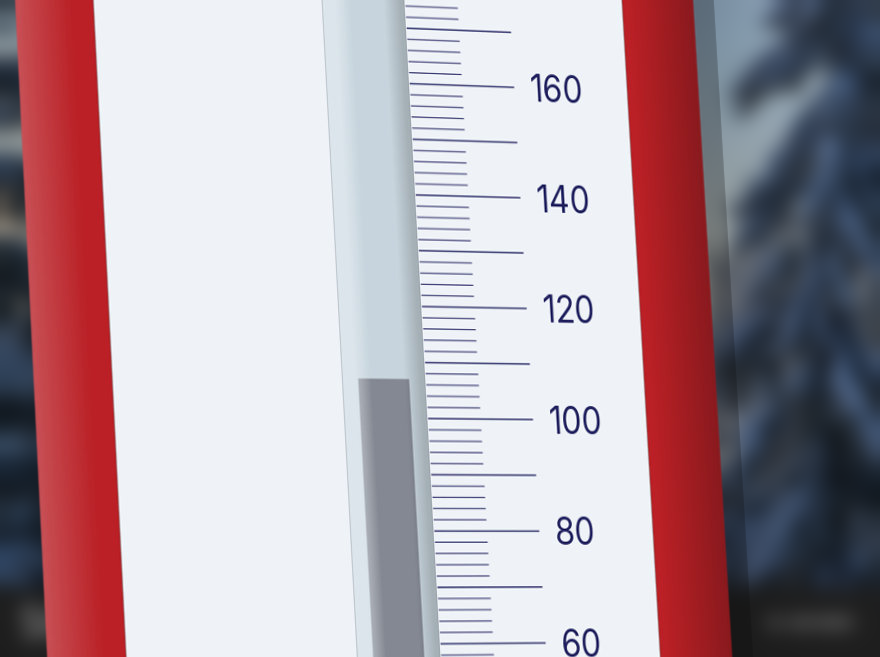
107 mmHg
